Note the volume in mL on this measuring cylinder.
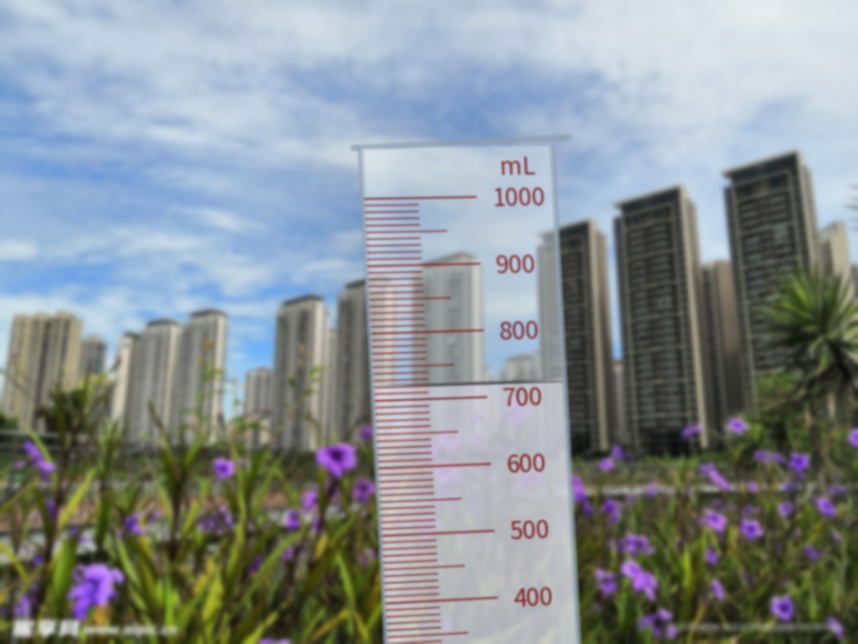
720 mL
